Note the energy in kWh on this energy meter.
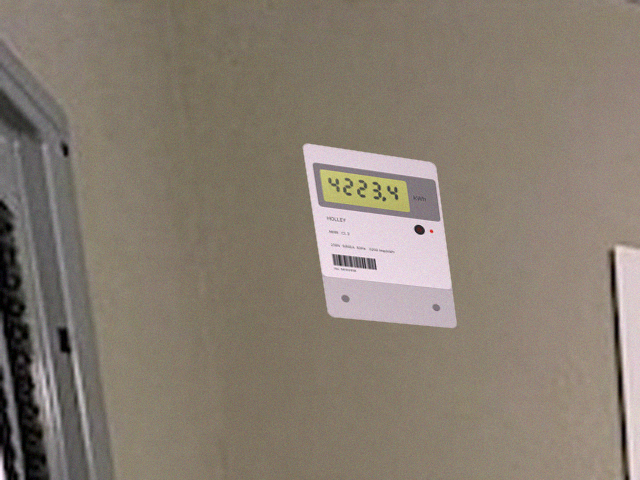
4223.4 kWh
